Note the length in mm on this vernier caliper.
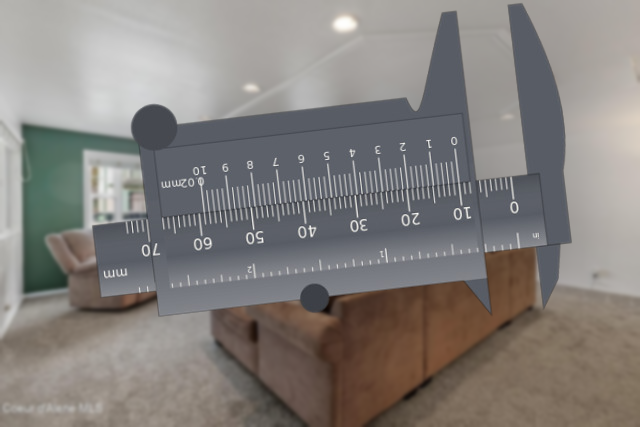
10.0 mm
